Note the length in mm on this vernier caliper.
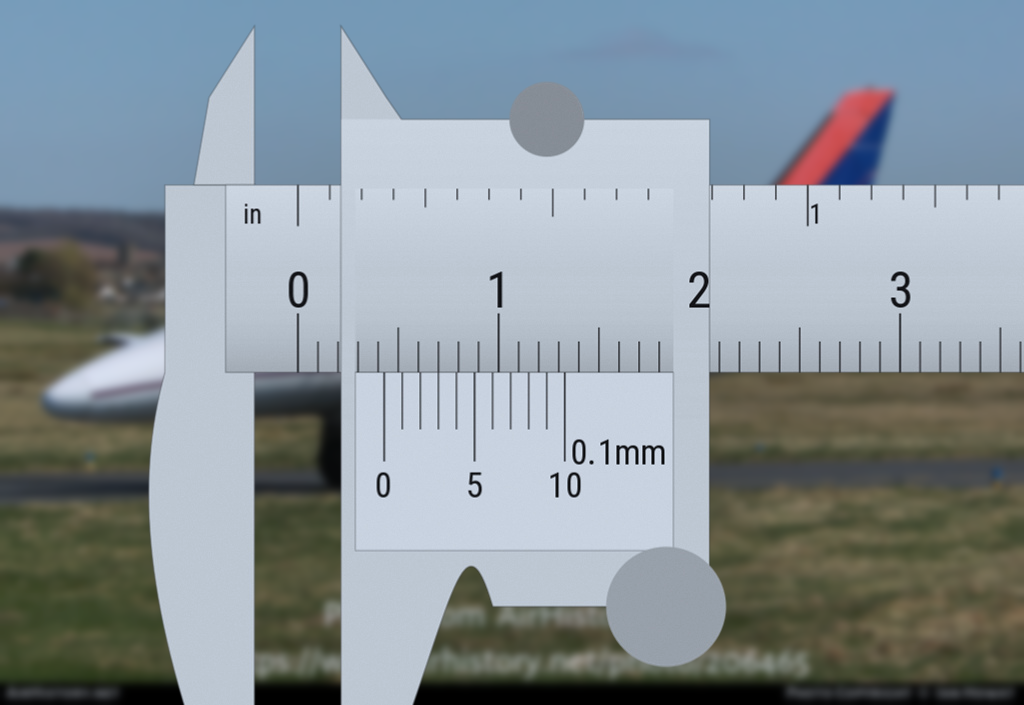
4.3 mm
